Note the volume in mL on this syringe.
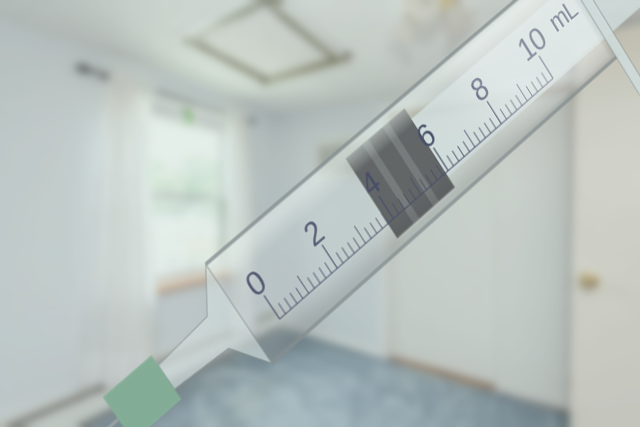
3.8 mL
